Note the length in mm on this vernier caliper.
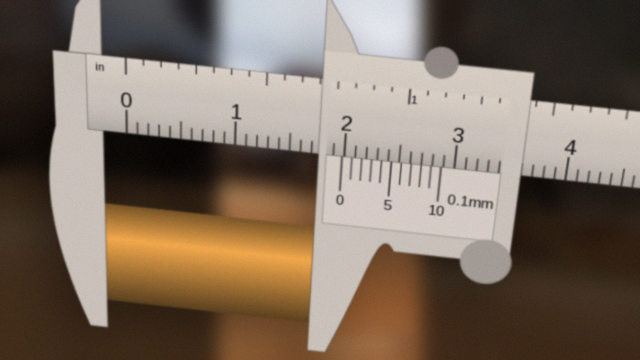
19.8 mm
